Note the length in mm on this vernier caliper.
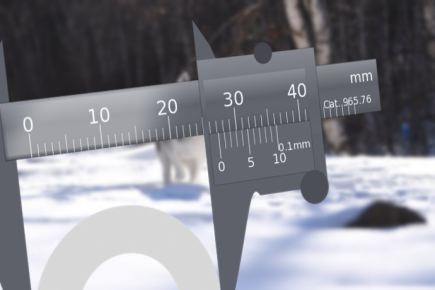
27.2 mm
